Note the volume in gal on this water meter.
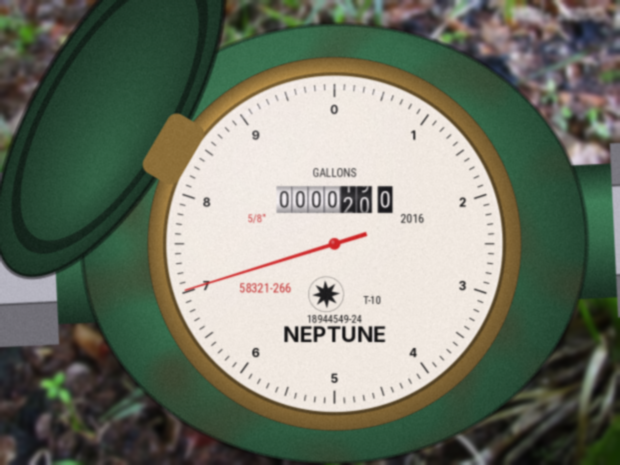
197.0 gal
